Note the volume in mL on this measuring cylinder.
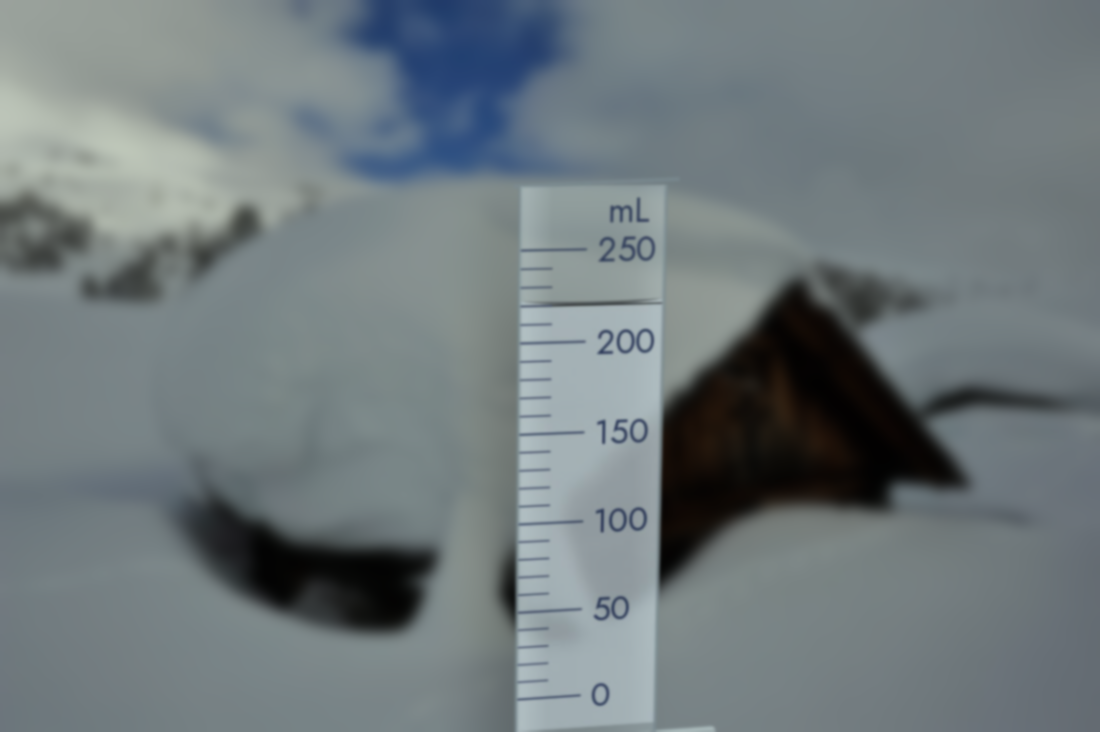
220 mL
